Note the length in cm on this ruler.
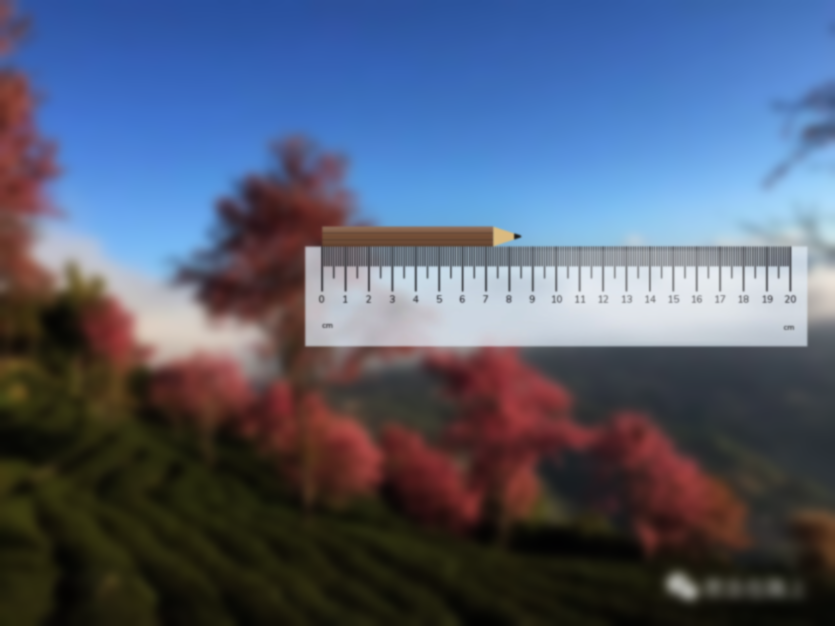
8.5 cm
